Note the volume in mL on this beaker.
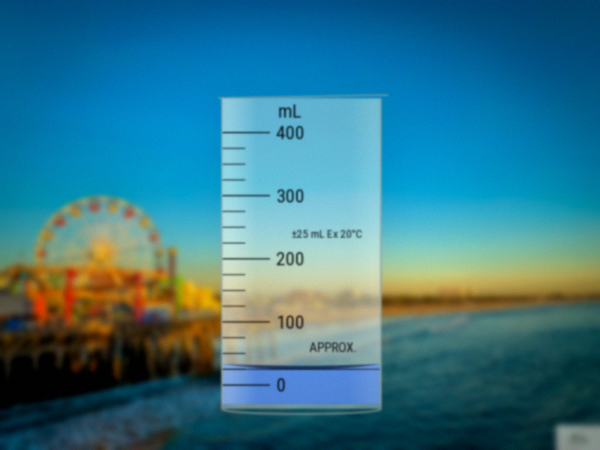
25 mL
